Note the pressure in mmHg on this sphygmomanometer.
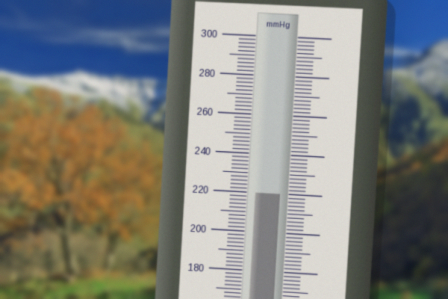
220 mmHg
